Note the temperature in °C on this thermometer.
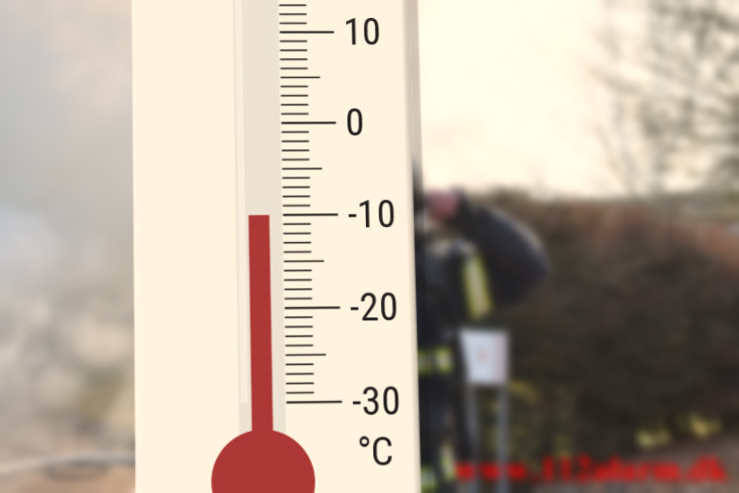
-10 °C
